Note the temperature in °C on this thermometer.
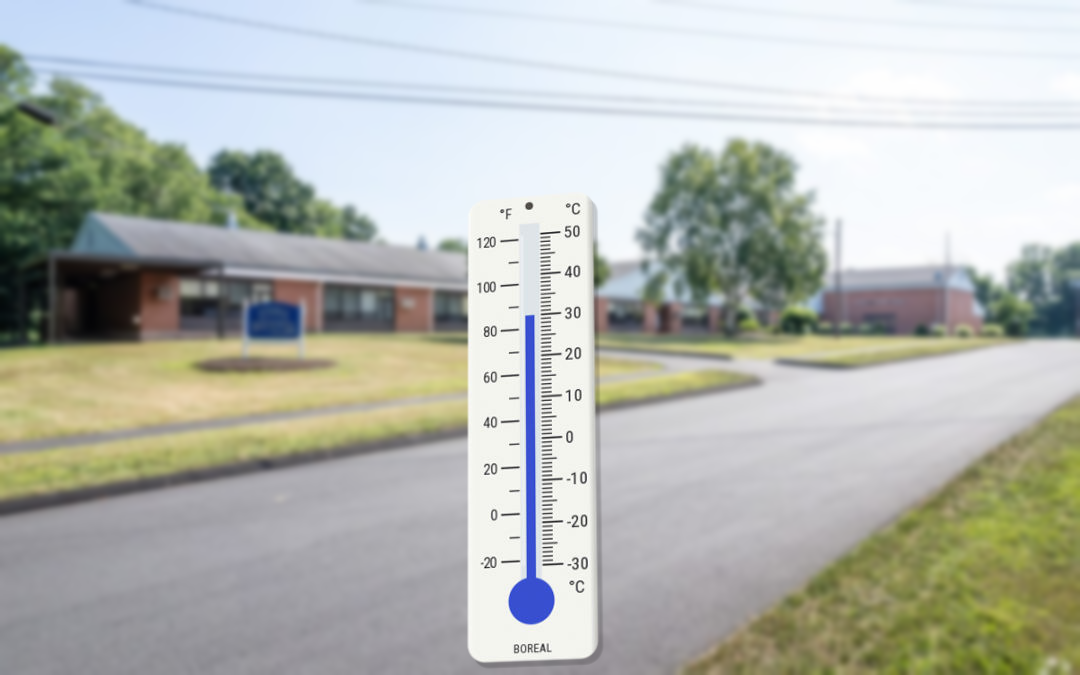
30 °C
